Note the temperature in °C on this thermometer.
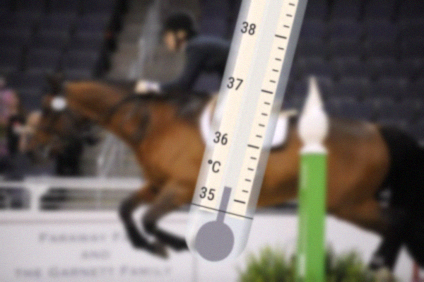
35.2 °C
